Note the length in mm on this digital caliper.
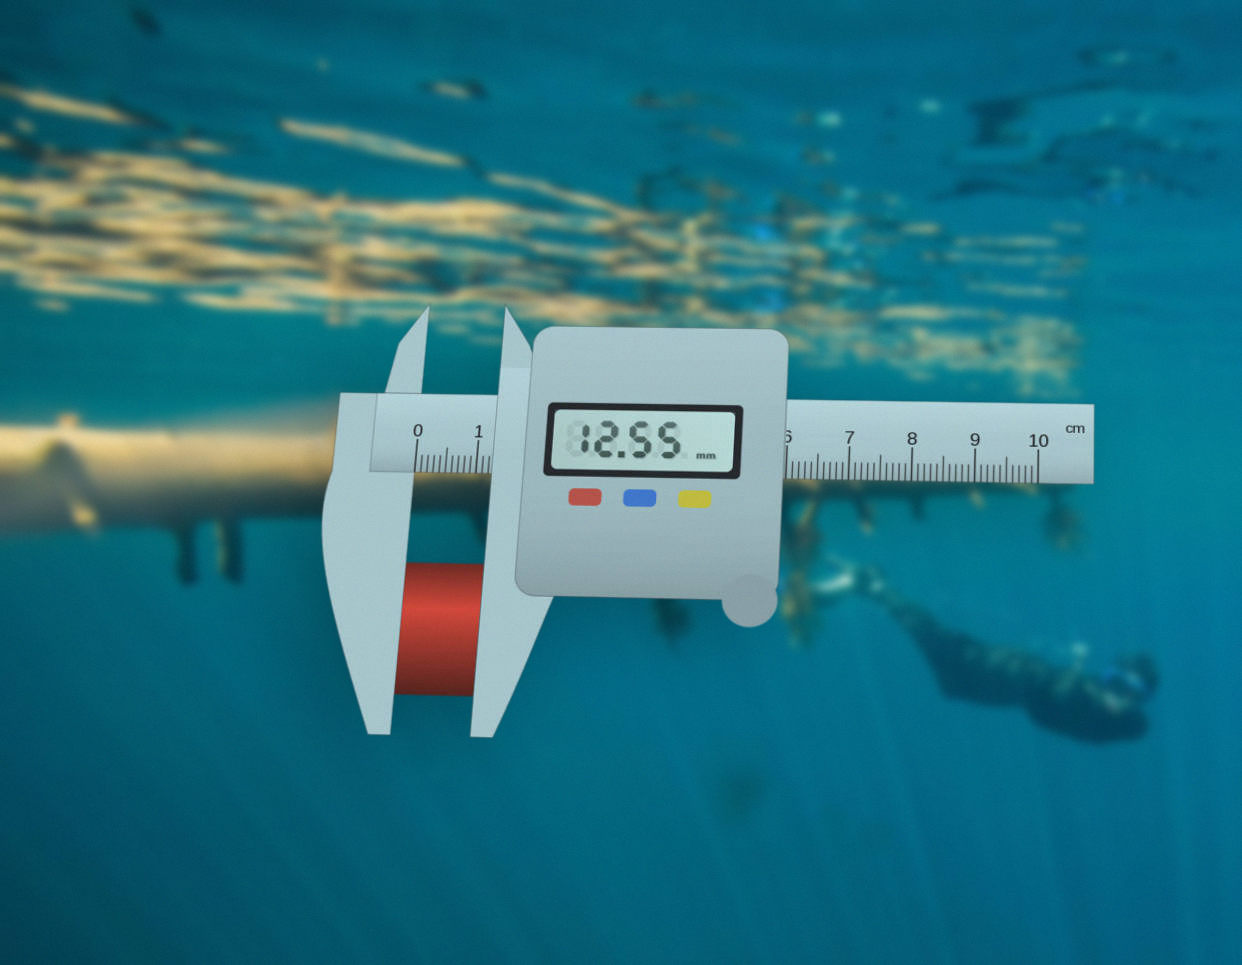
12.55 mm
